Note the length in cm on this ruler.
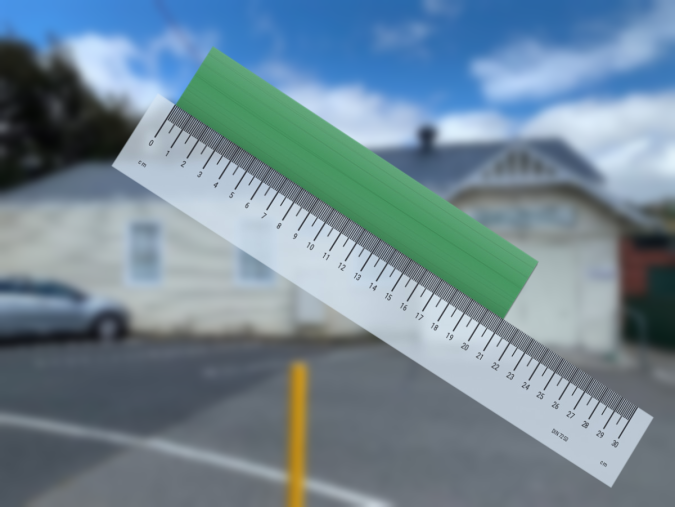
21 cm
